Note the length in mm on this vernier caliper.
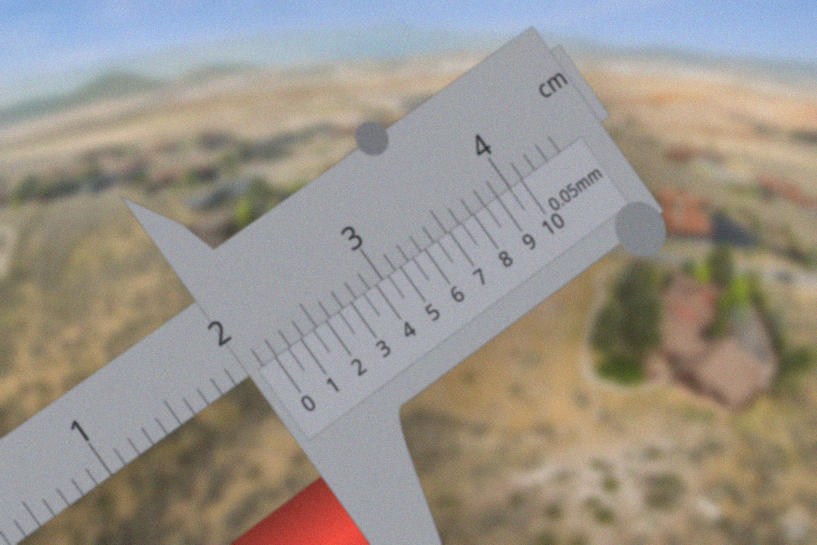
21.9 mm
